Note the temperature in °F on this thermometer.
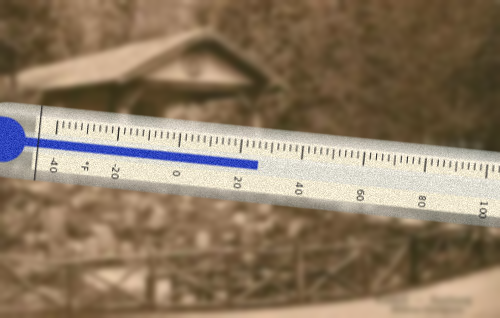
26 °F
